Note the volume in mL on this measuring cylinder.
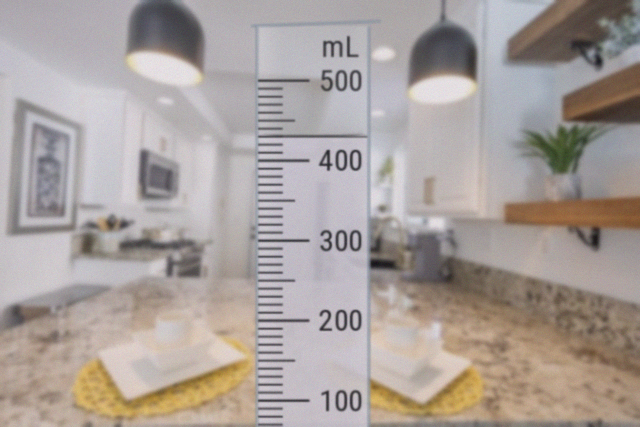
430 mL
